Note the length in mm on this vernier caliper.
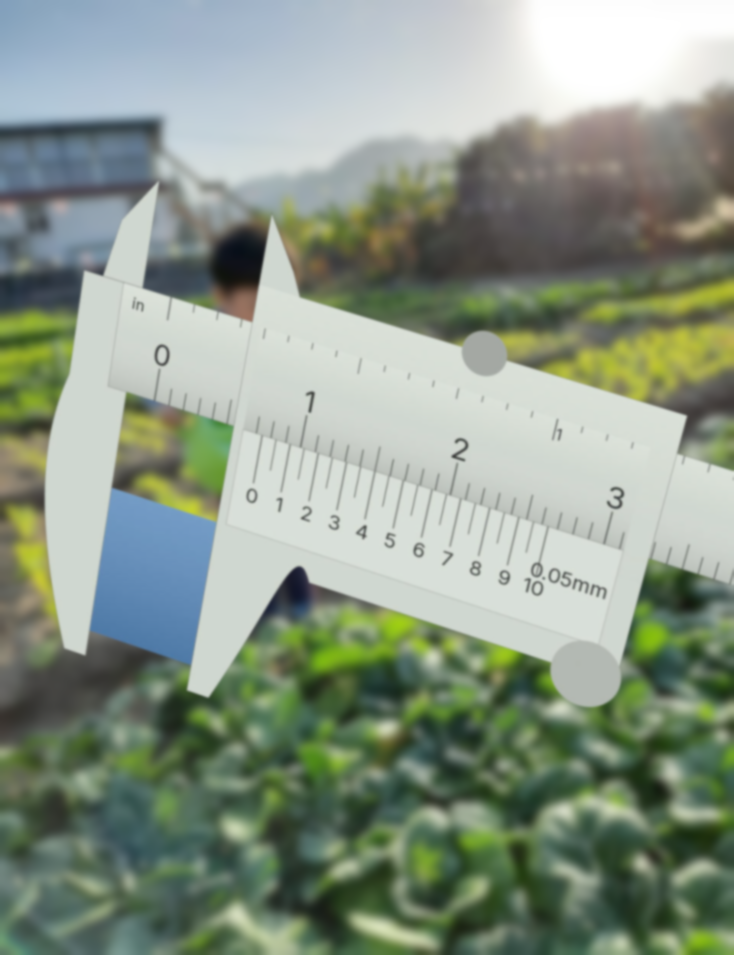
7.4 mm
